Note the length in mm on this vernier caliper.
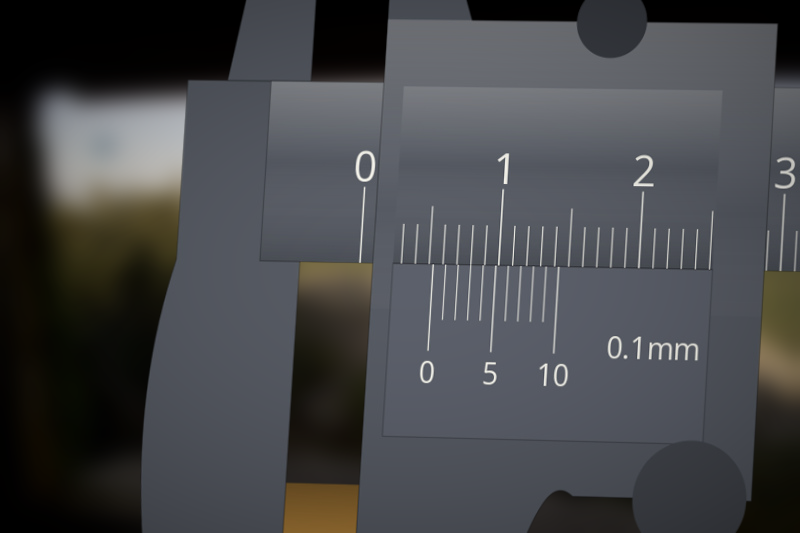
5.3 mm
